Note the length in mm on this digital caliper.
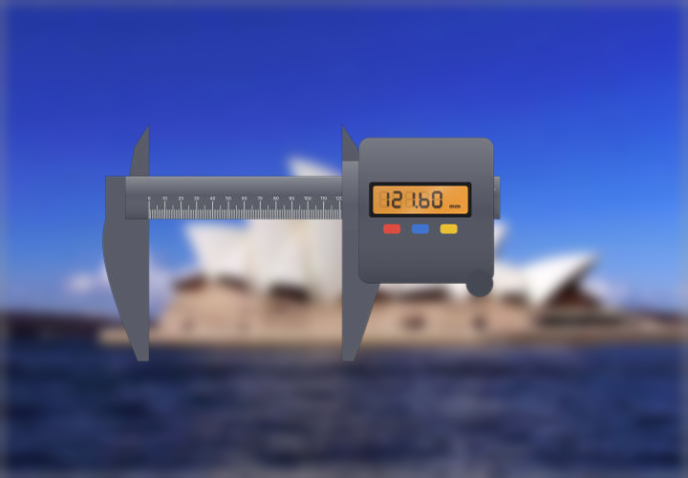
121.60 mm
